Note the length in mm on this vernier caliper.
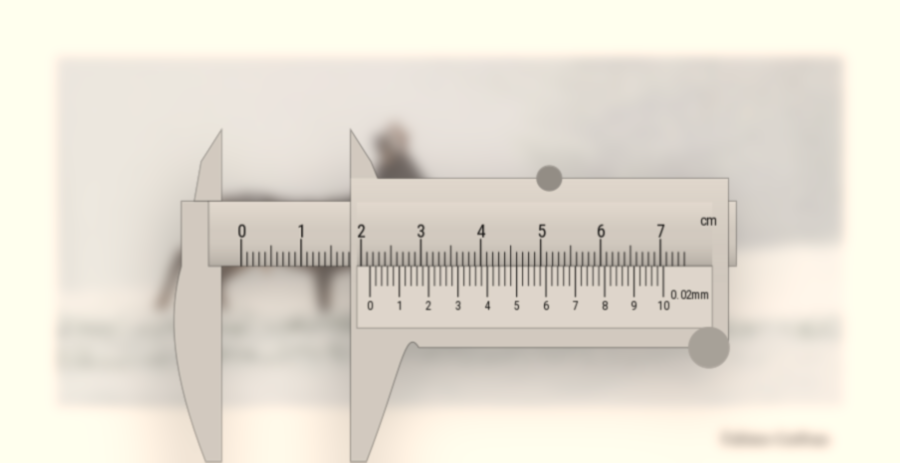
21.5 mm
